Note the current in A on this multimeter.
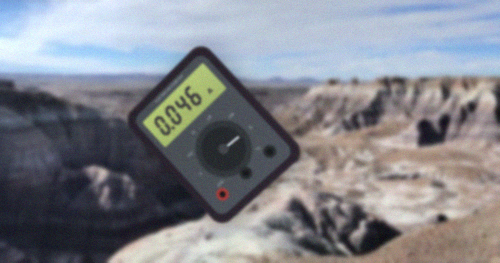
0.046 A
